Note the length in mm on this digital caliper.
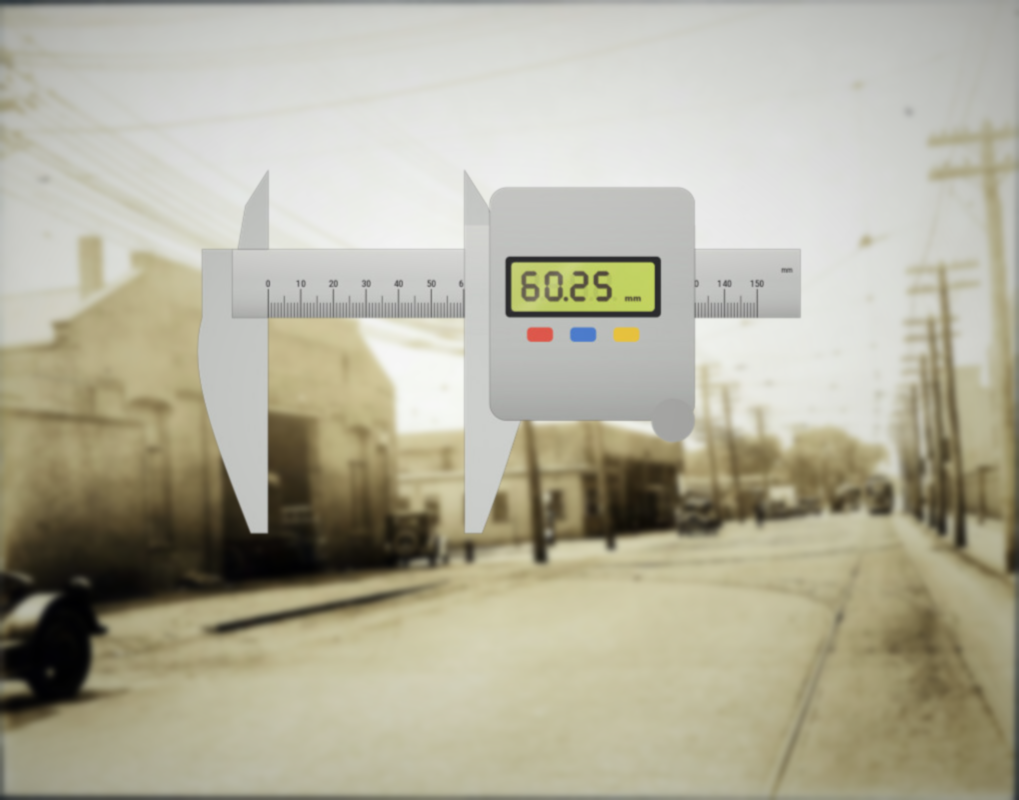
60.25 mm
